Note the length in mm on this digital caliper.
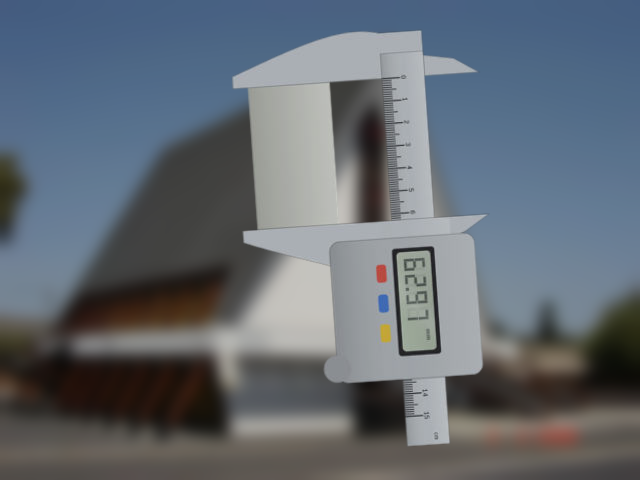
62.97 mm
